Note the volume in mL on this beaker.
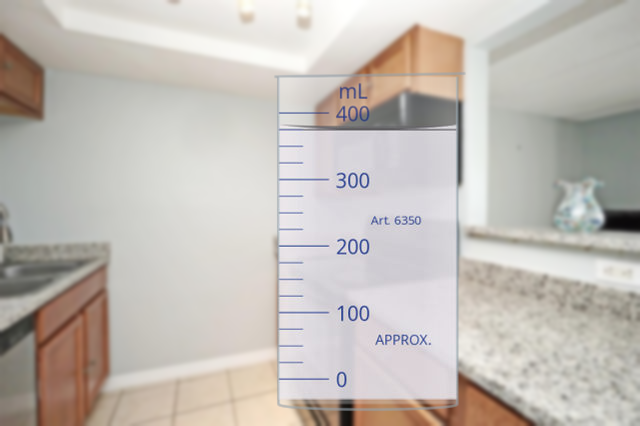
375 mL
